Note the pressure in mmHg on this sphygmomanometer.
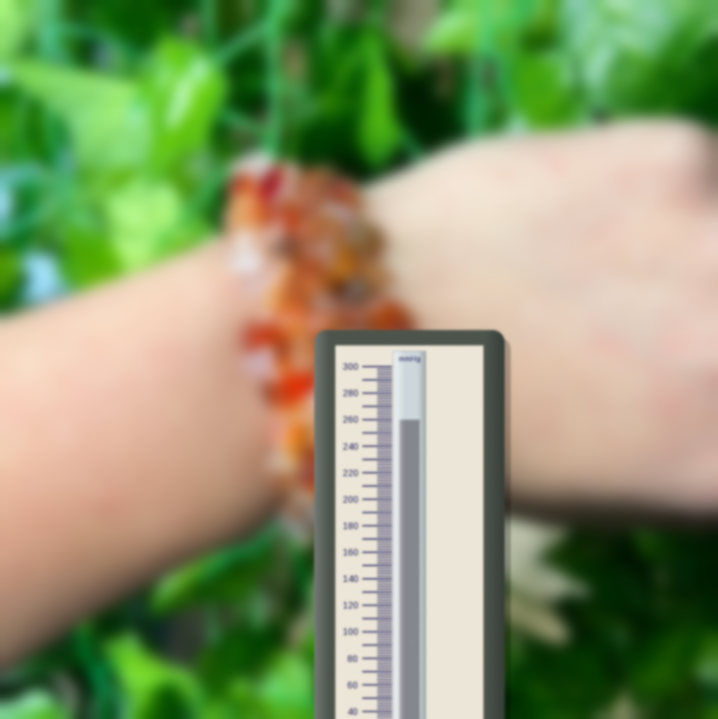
260 mmHg
